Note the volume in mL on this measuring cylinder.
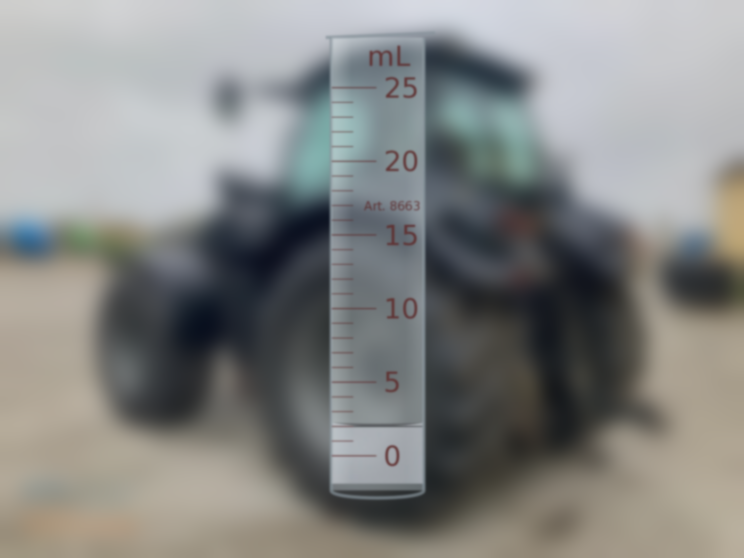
2 mL
